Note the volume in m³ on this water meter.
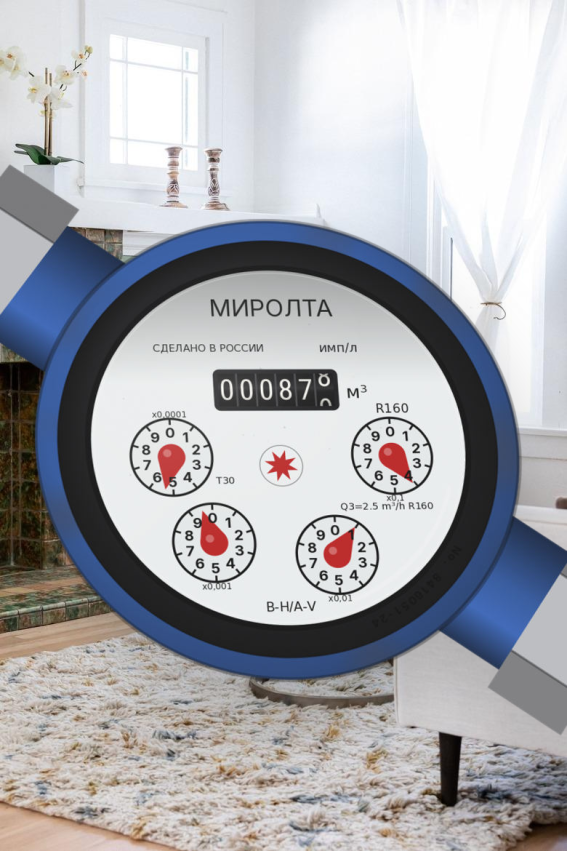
878.4095 m³
